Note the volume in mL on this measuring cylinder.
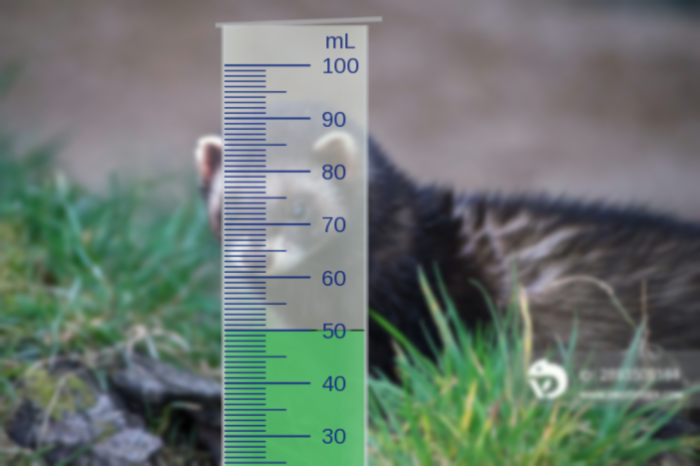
50 mL
